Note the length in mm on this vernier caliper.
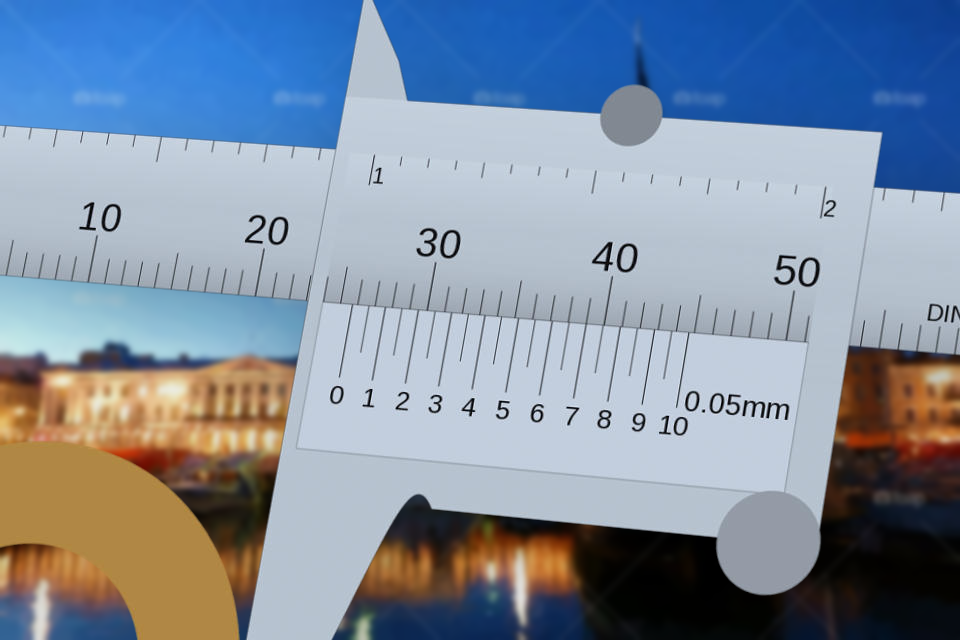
25.7 mm
